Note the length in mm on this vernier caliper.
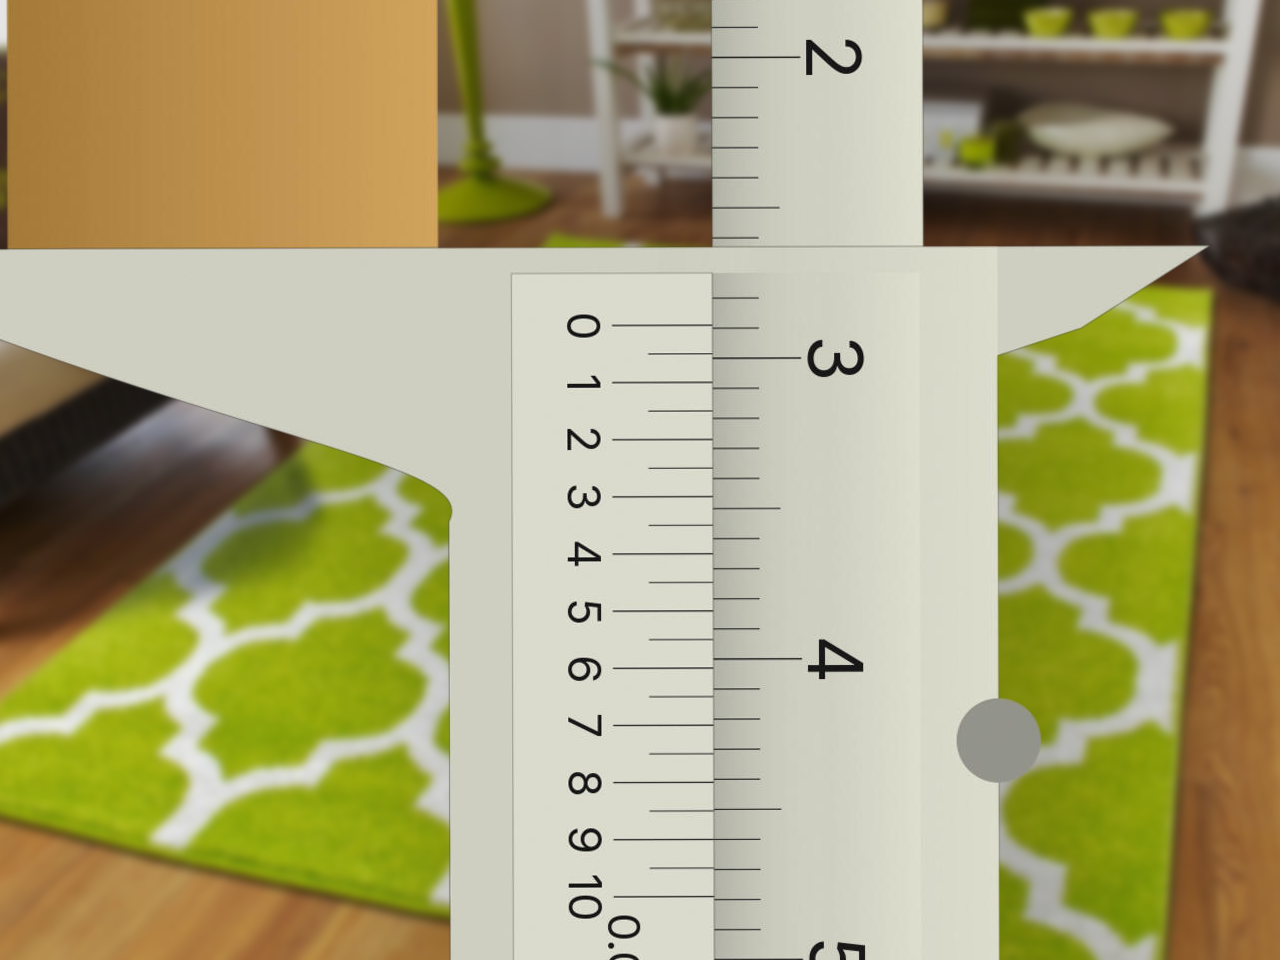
28.90 mm
